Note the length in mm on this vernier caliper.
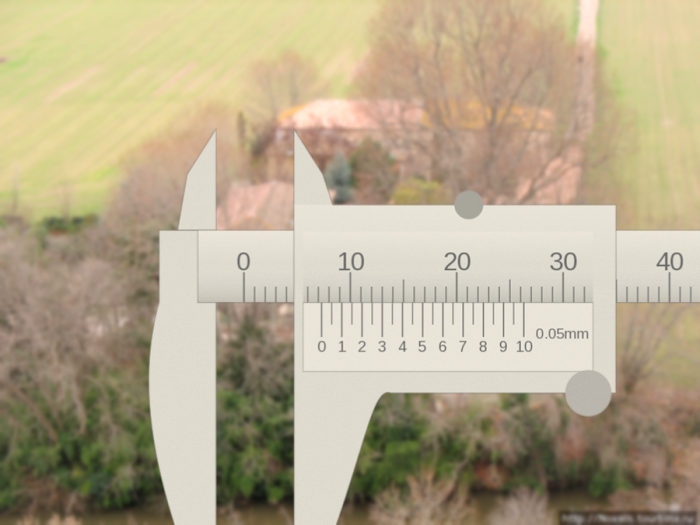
7.3 mm
